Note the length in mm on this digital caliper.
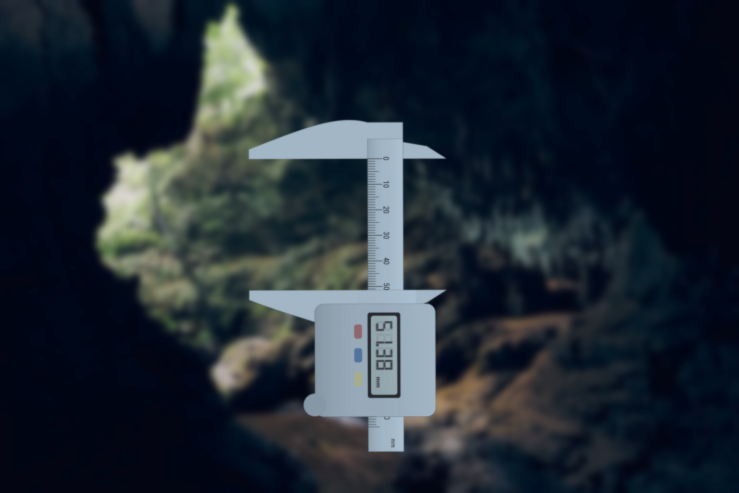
51.38 mm
